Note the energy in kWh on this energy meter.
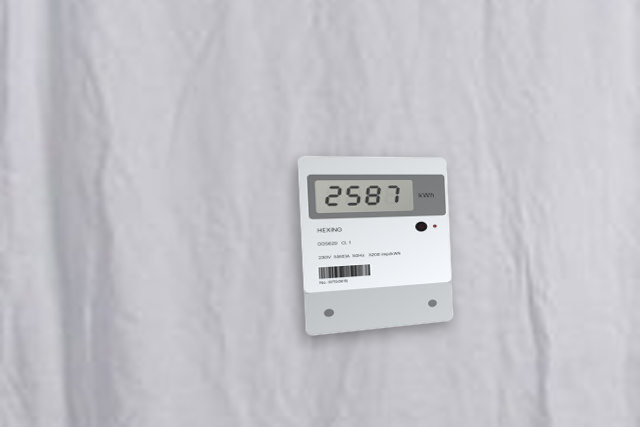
2587 kWh
